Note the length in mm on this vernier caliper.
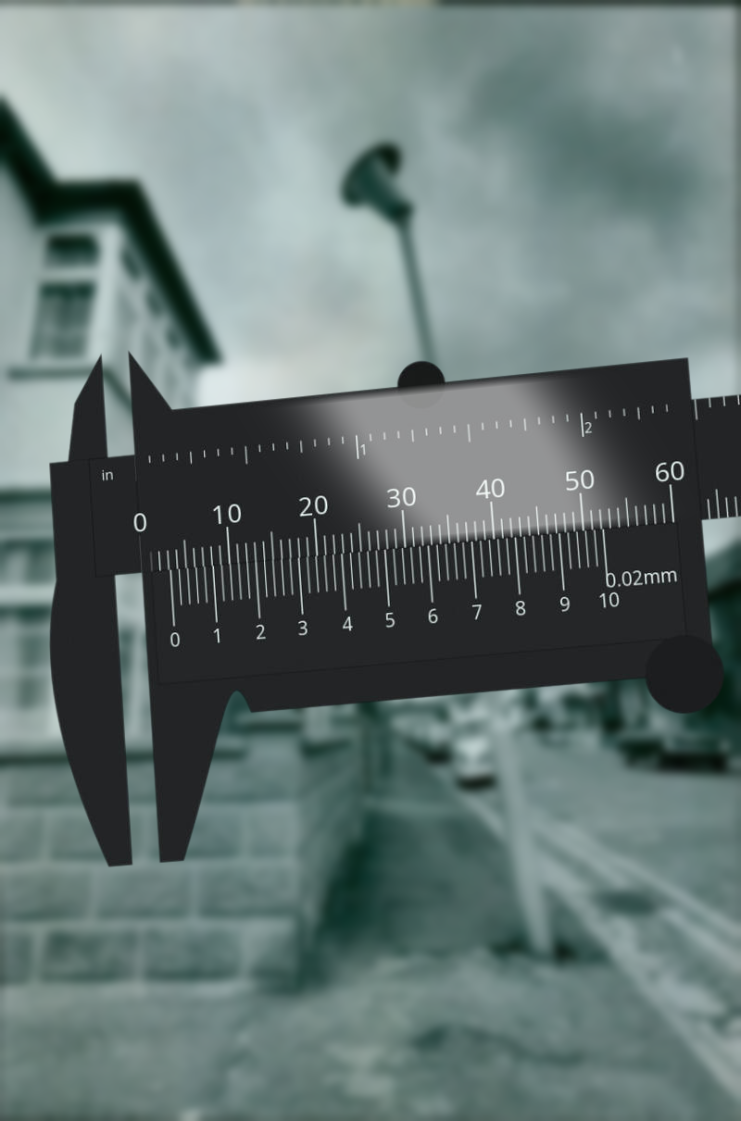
3.2 mm
